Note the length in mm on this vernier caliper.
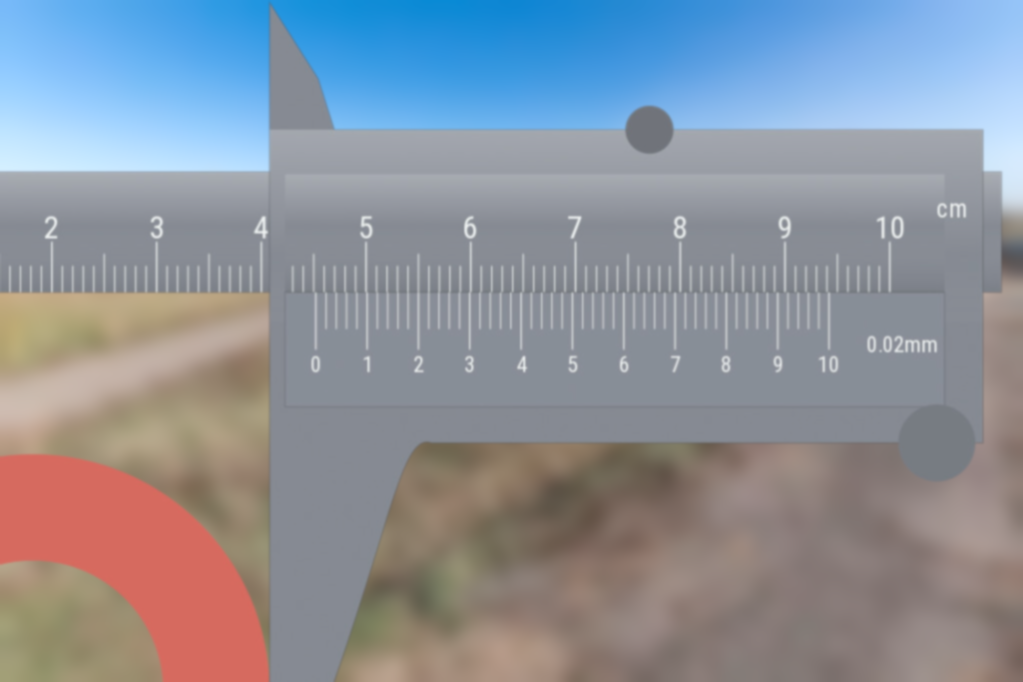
45.2 mm
